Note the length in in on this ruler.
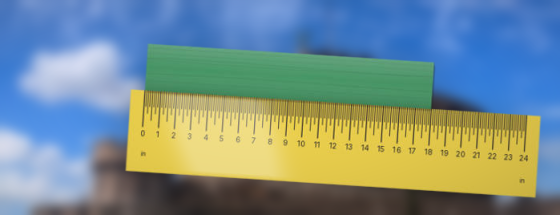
18 in
